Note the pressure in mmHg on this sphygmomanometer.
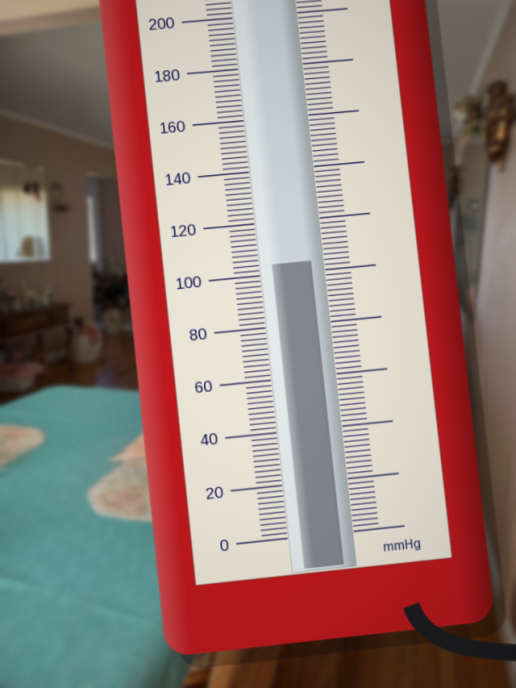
104 mmHg
